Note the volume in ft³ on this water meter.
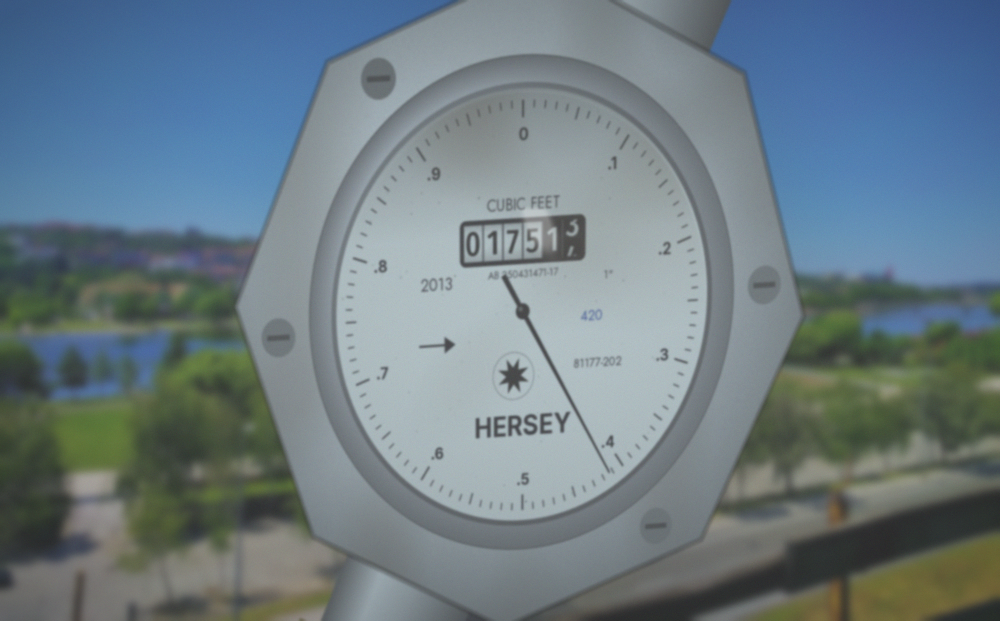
17513.41 ft³
